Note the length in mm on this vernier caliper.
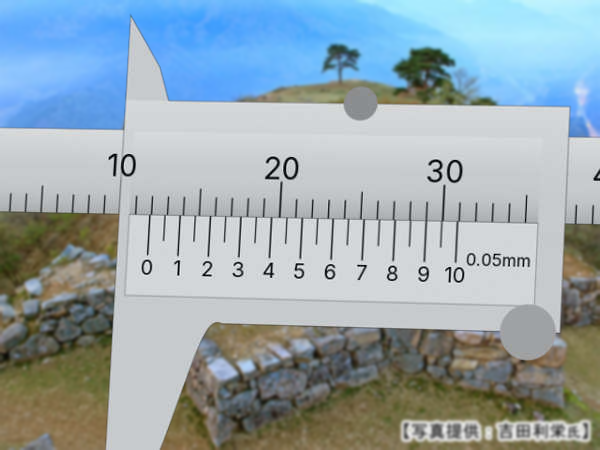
11.9 mm
